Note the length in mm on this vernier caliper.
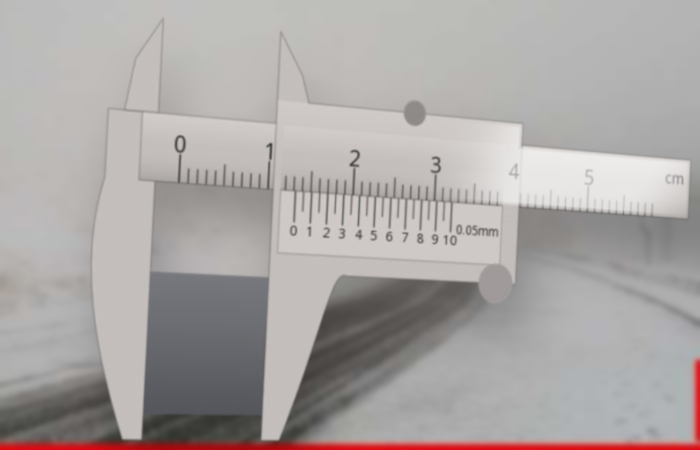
13.2 mm
